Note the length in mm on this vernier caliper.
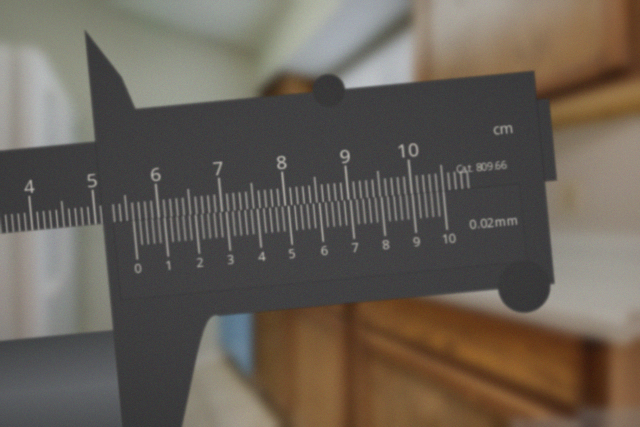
56.0 mm
